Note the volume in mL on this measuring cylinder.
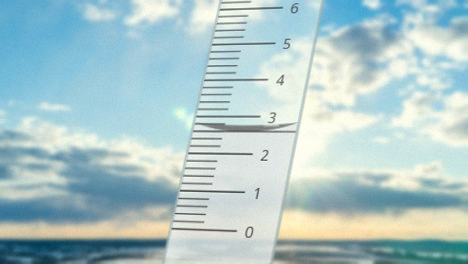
2.6 mL
